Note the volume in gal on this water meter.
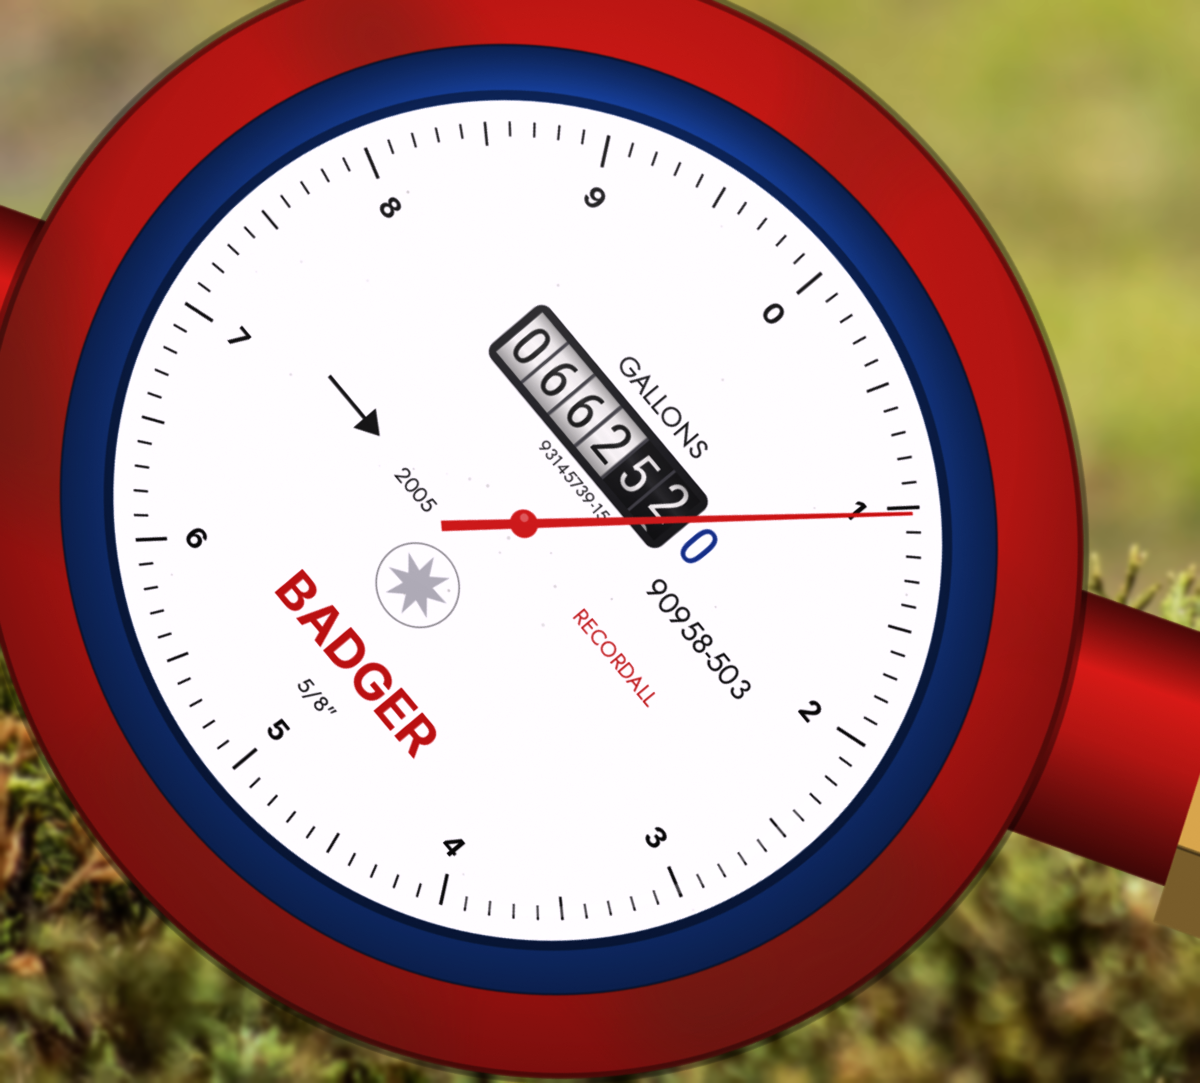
662521.0 gal
